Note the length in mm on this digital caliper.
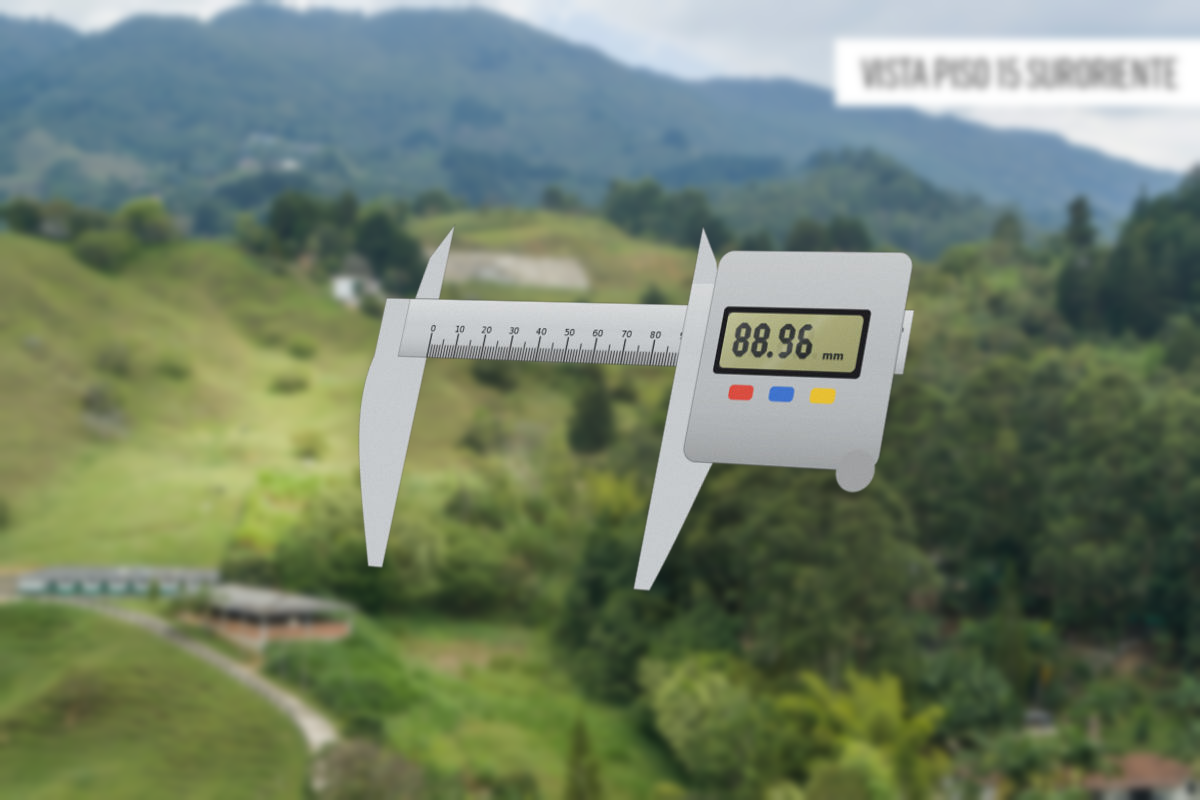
88.96 mm
